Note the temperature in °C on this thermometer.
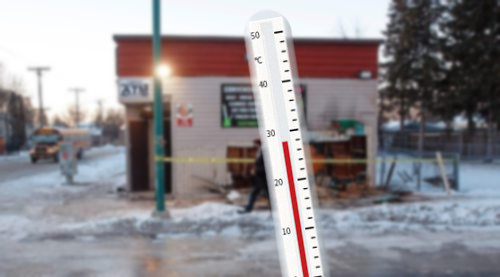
28 °C
